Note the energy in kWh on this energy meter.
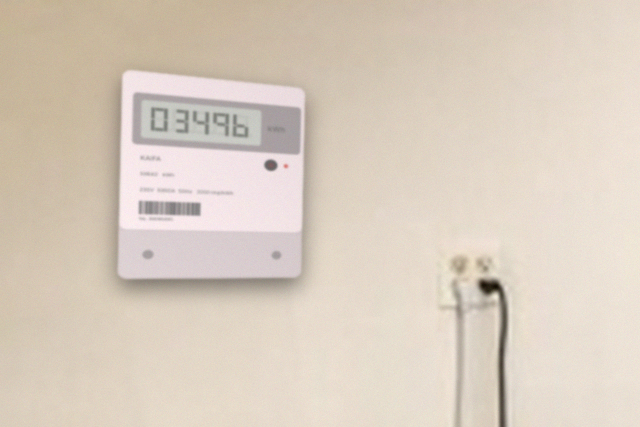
3496 kWh
